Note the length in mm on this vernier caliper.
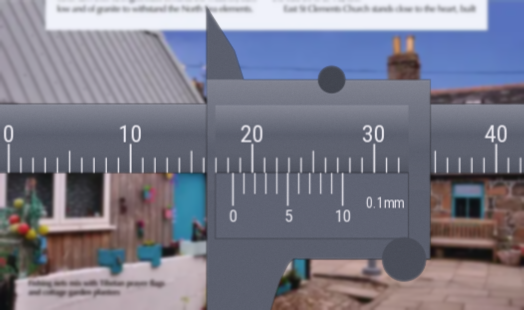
18.4 mm
